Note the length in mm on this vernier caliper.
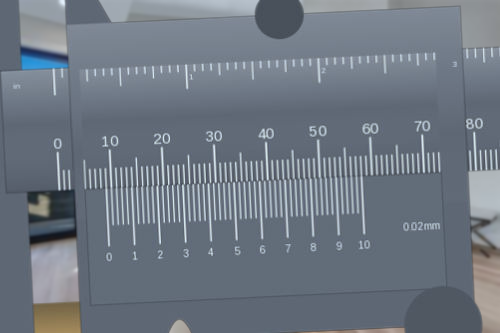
9.0 mm
